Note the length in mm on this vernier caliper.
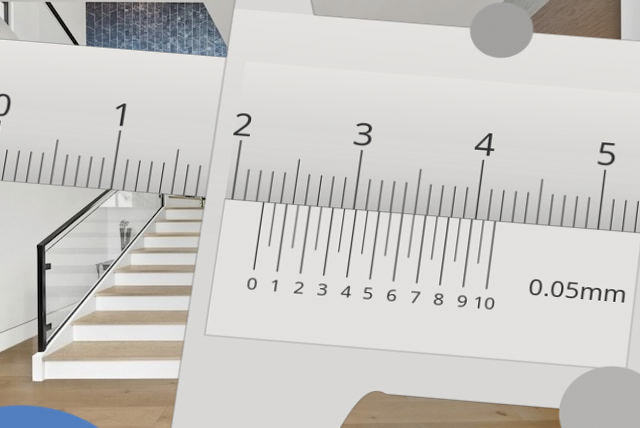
22.6 mm
